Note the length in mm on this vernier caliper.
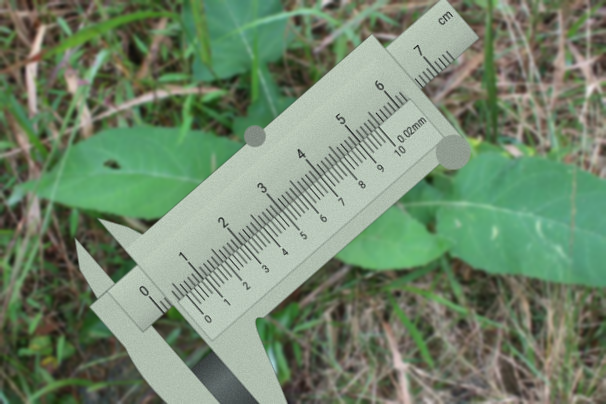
5.6 mm
